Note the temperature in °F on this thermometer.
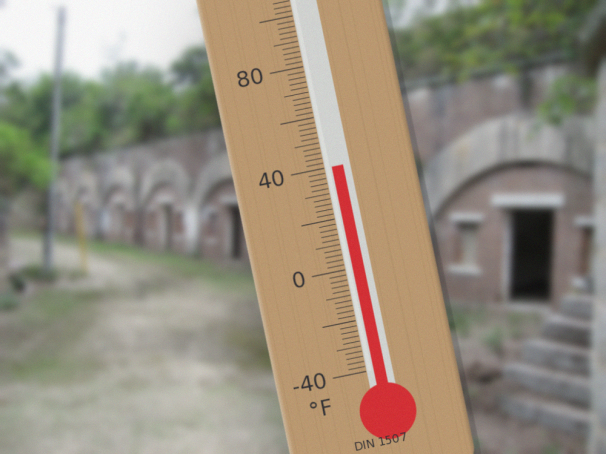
40 °F
